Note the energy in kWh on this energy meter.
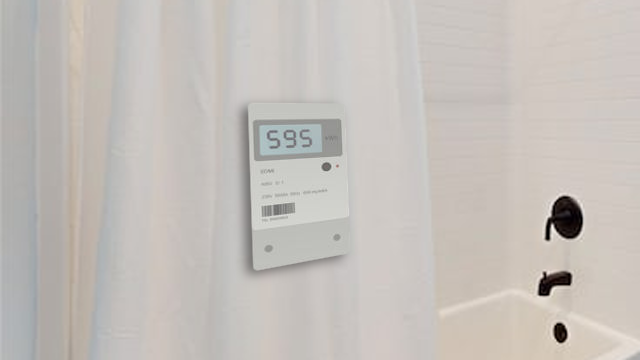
595 kWh
